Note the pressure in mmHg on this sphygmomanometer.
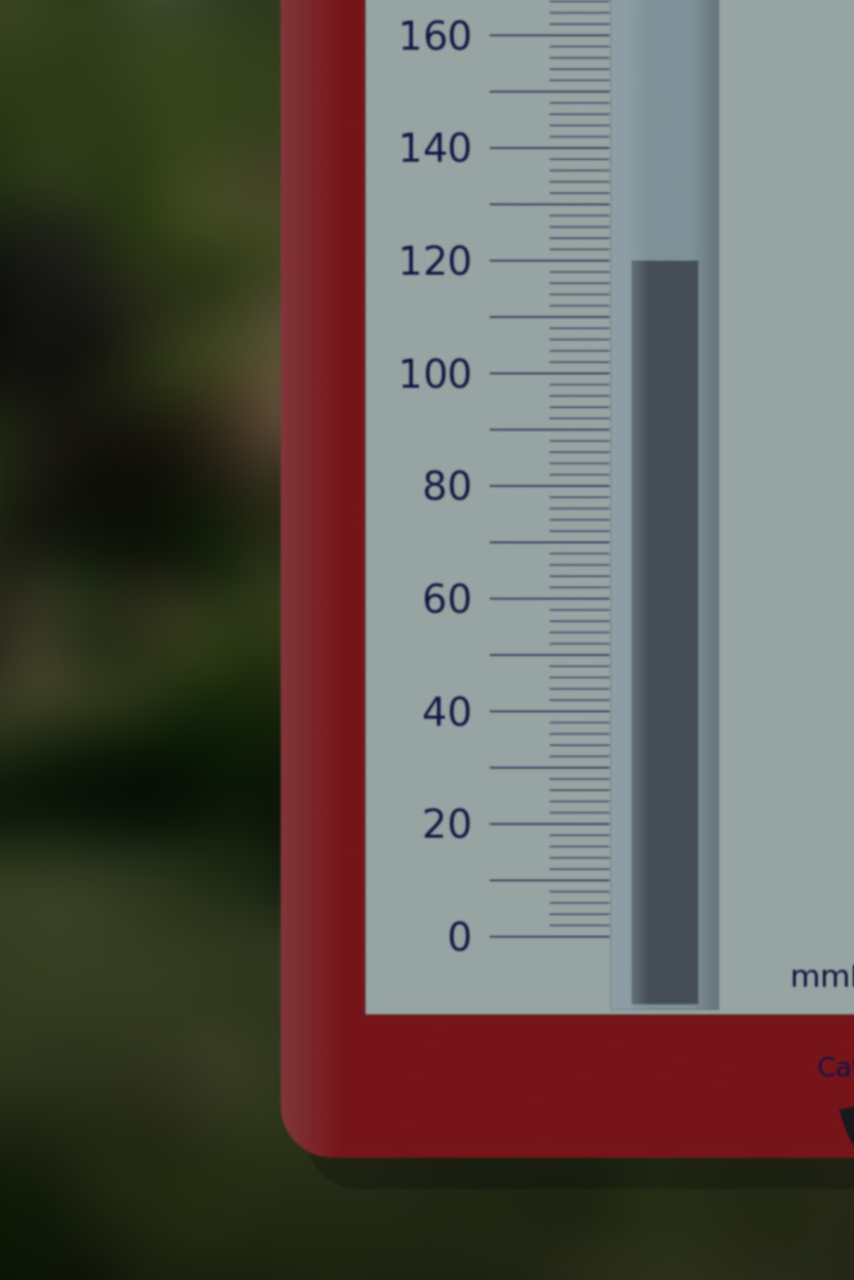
120 mmHg
